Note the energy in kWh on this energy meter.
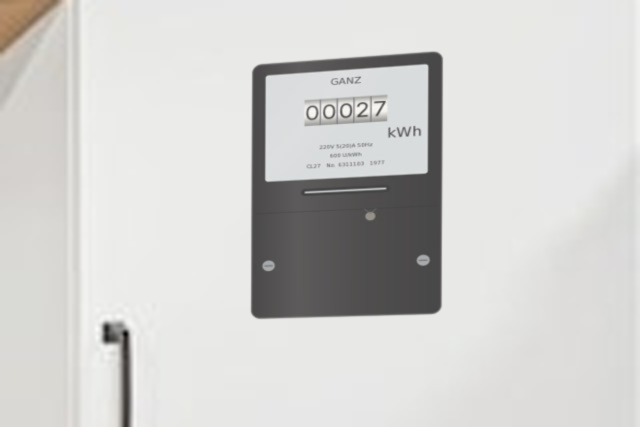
27 kWh
